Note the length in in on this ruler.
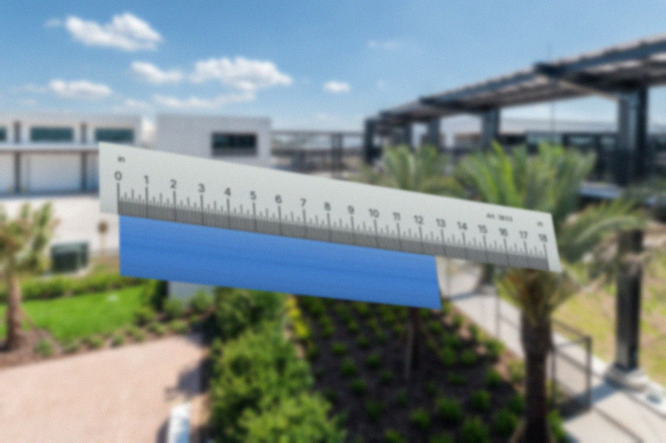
12.5 in
